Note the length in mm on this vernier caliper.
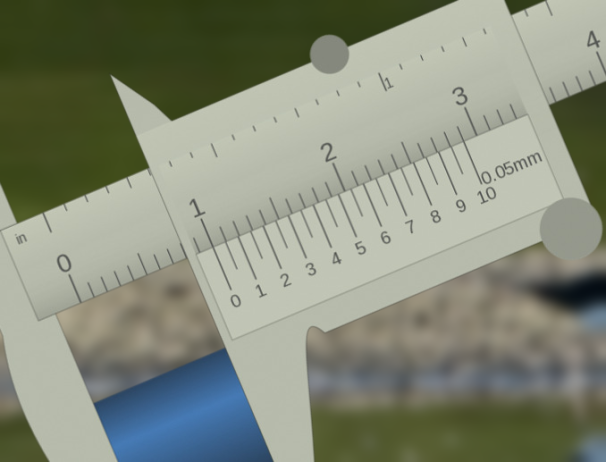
10.0 mm
